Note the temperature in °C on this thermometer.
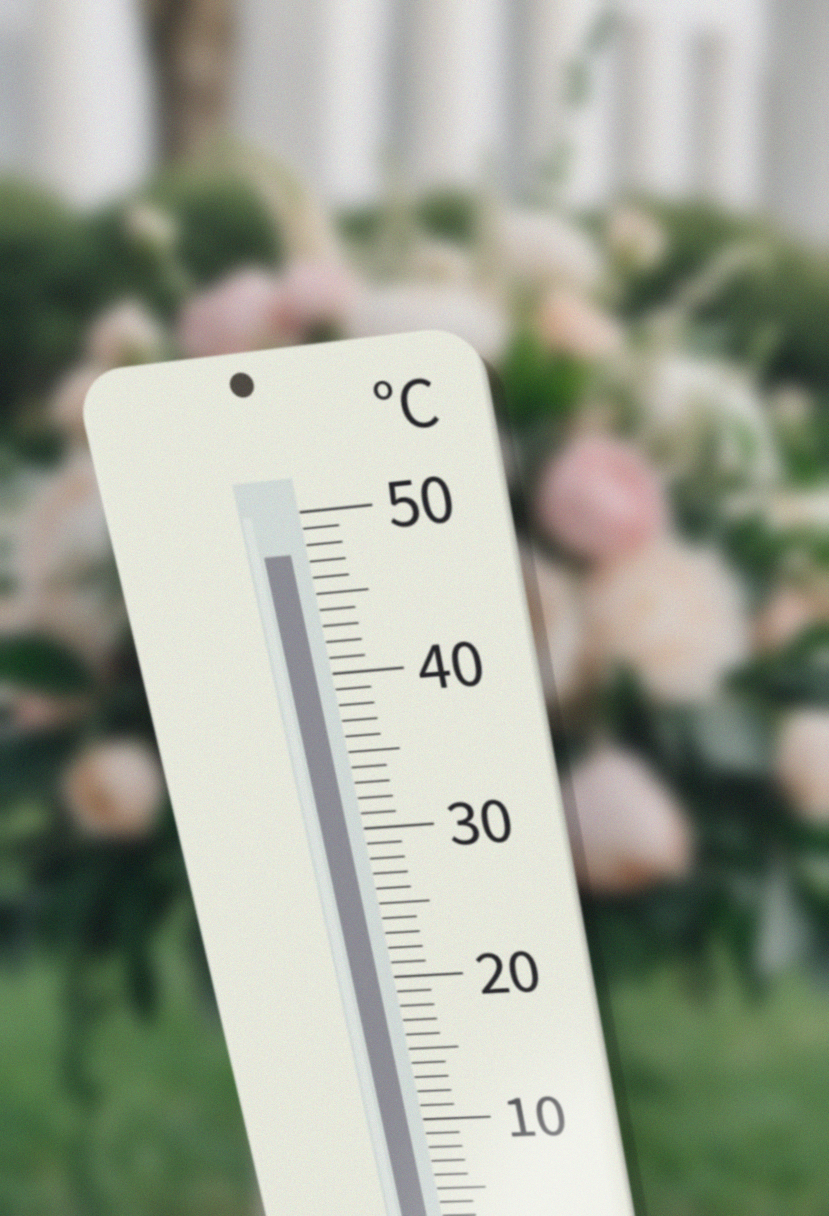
47.5 °C
